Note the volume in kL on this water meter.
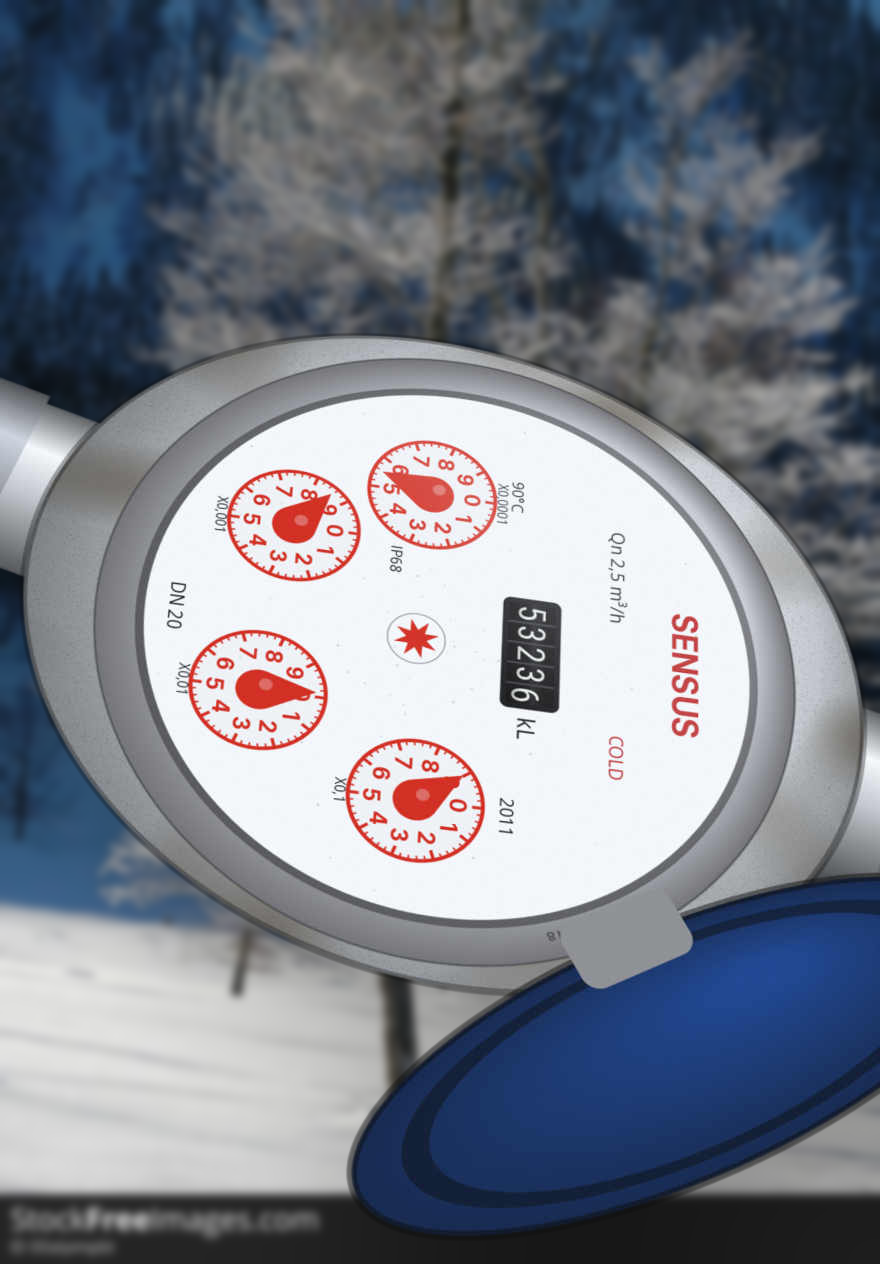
53235.8985 kL
